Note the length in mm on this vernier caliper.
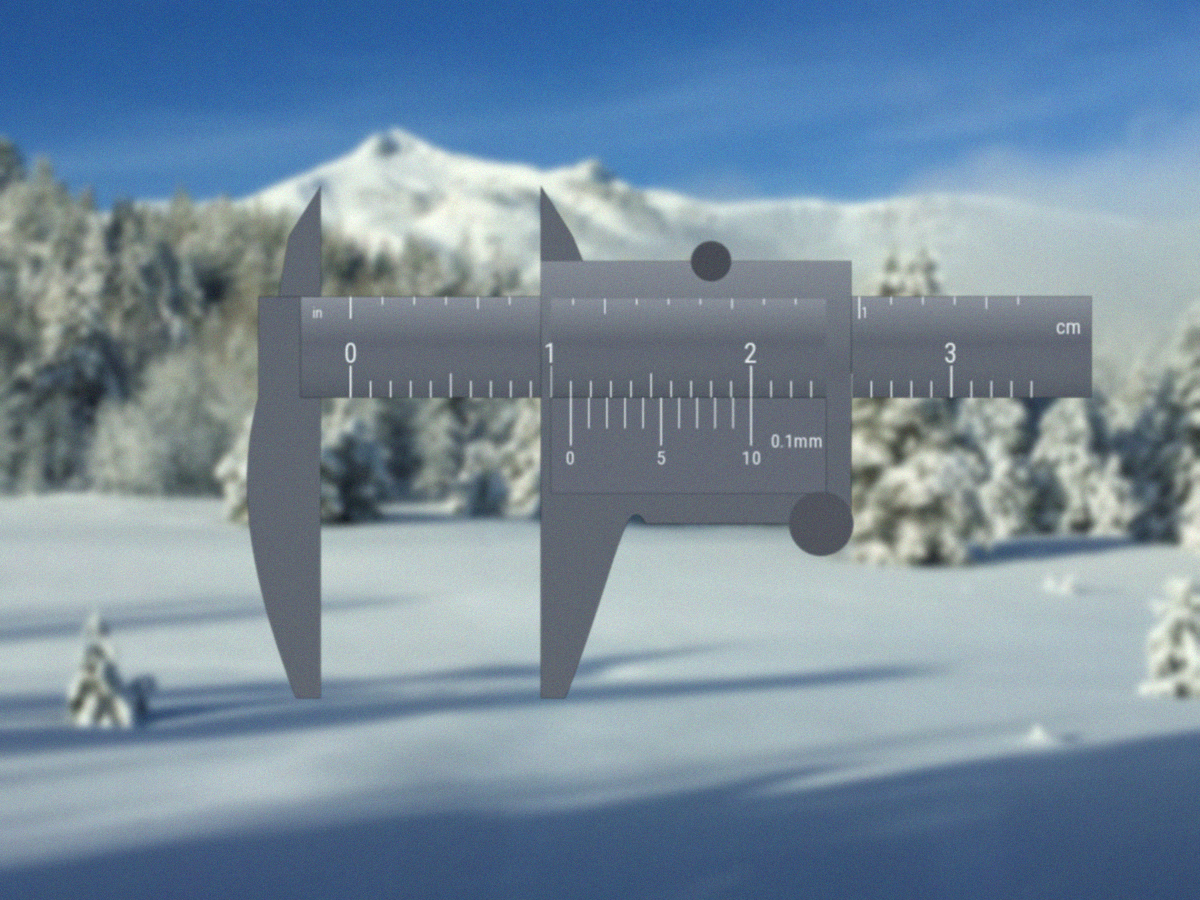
11.0 mm
